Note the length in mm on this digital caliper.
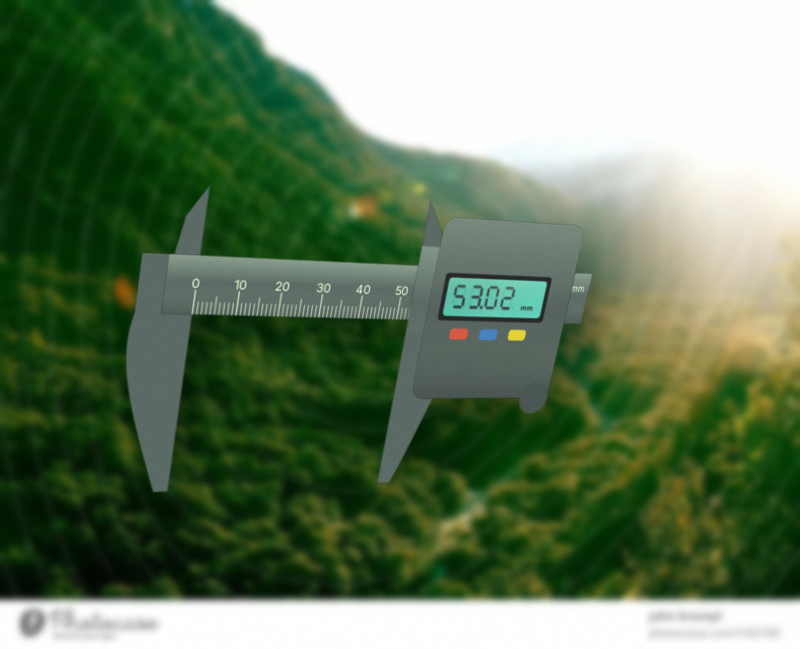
53.02 mm
